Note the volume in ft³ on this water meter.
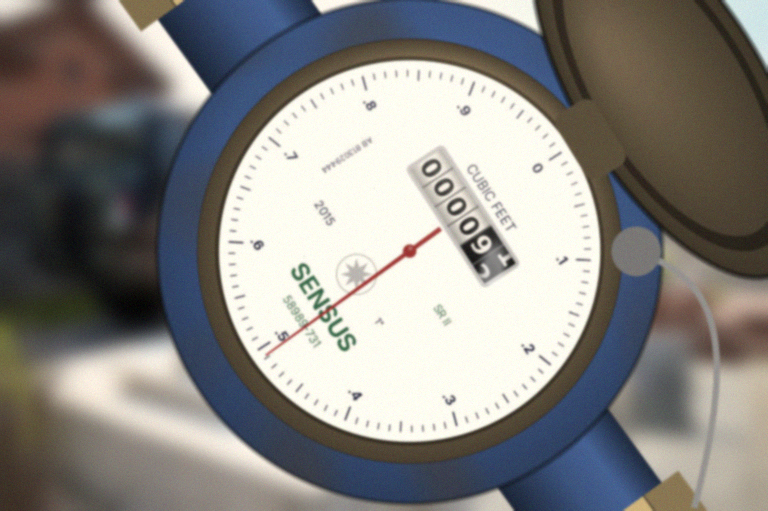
91.49 ft³
